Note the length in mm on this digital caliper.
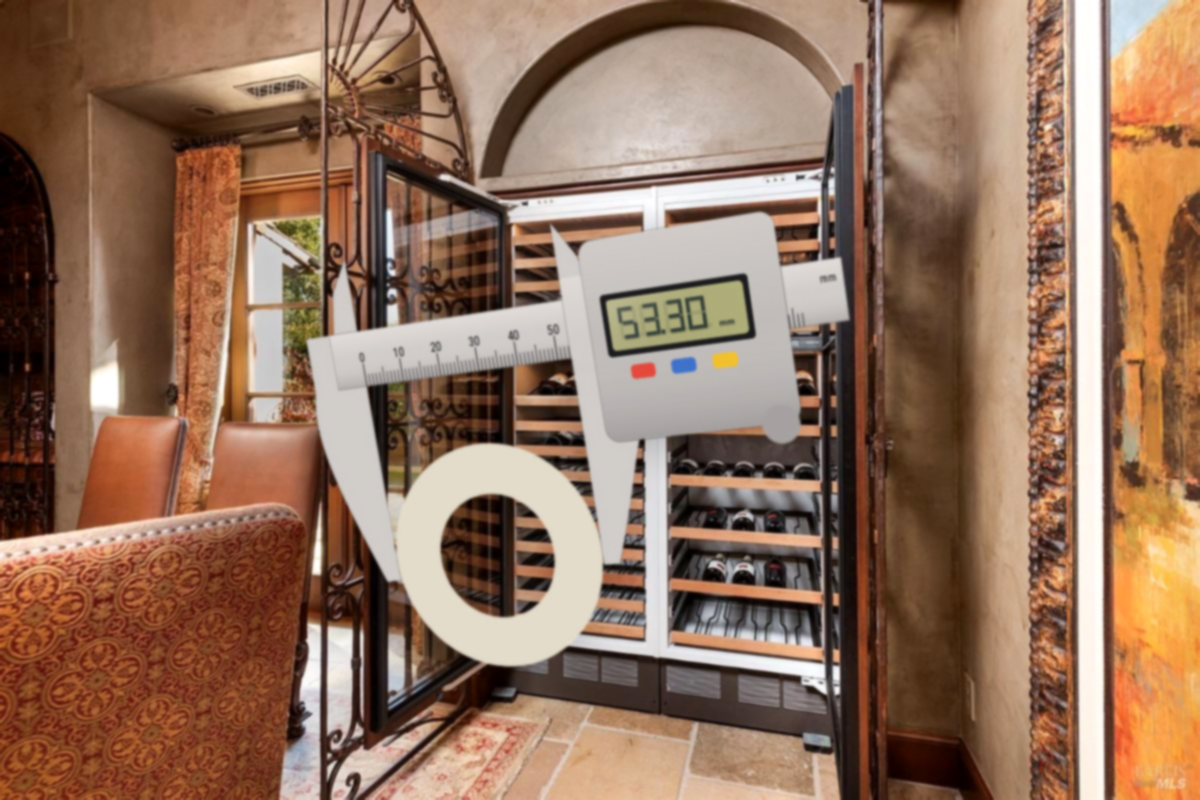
53.30 mm
